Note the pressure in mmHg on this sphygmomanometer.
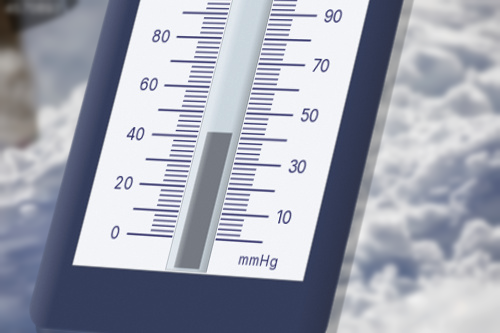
42 mmHg
